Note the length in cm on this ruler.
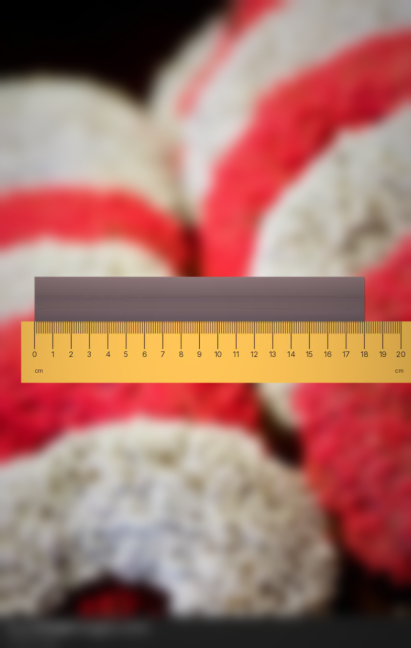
18 cm
